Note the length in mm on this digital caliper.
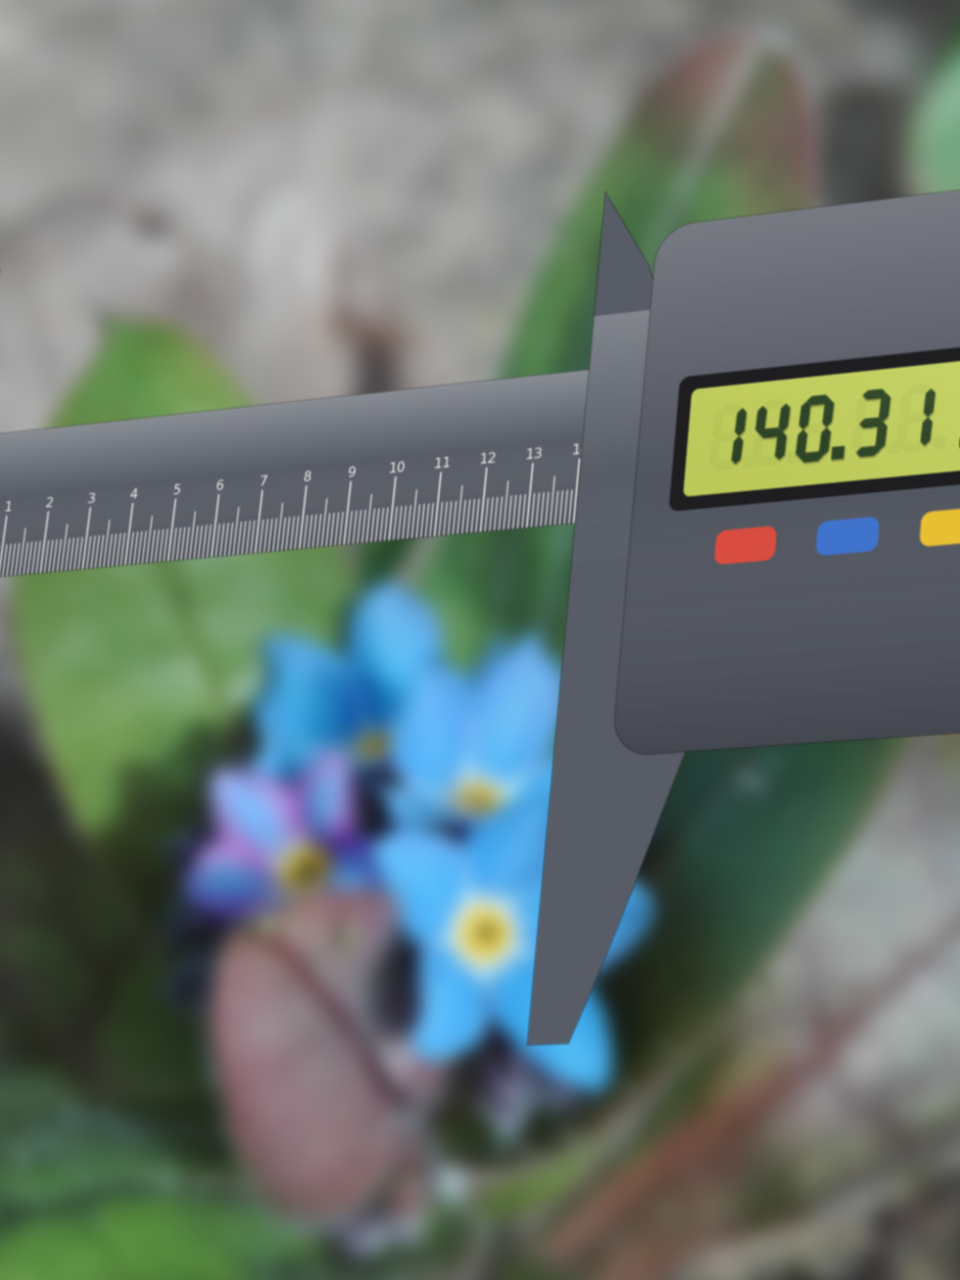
140.31 mm
